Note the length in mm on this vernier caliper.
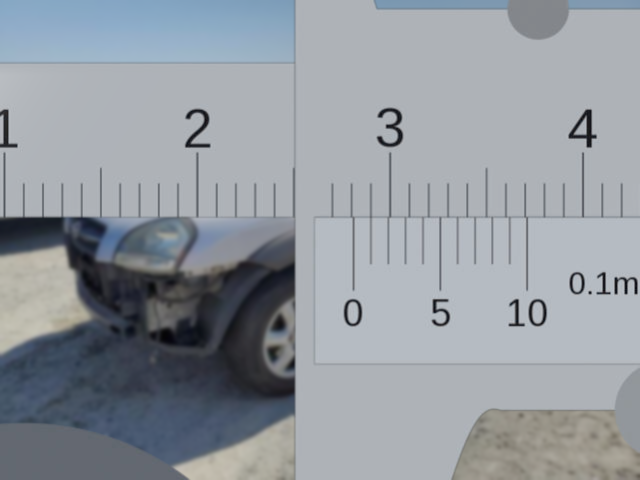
28.1 mm
